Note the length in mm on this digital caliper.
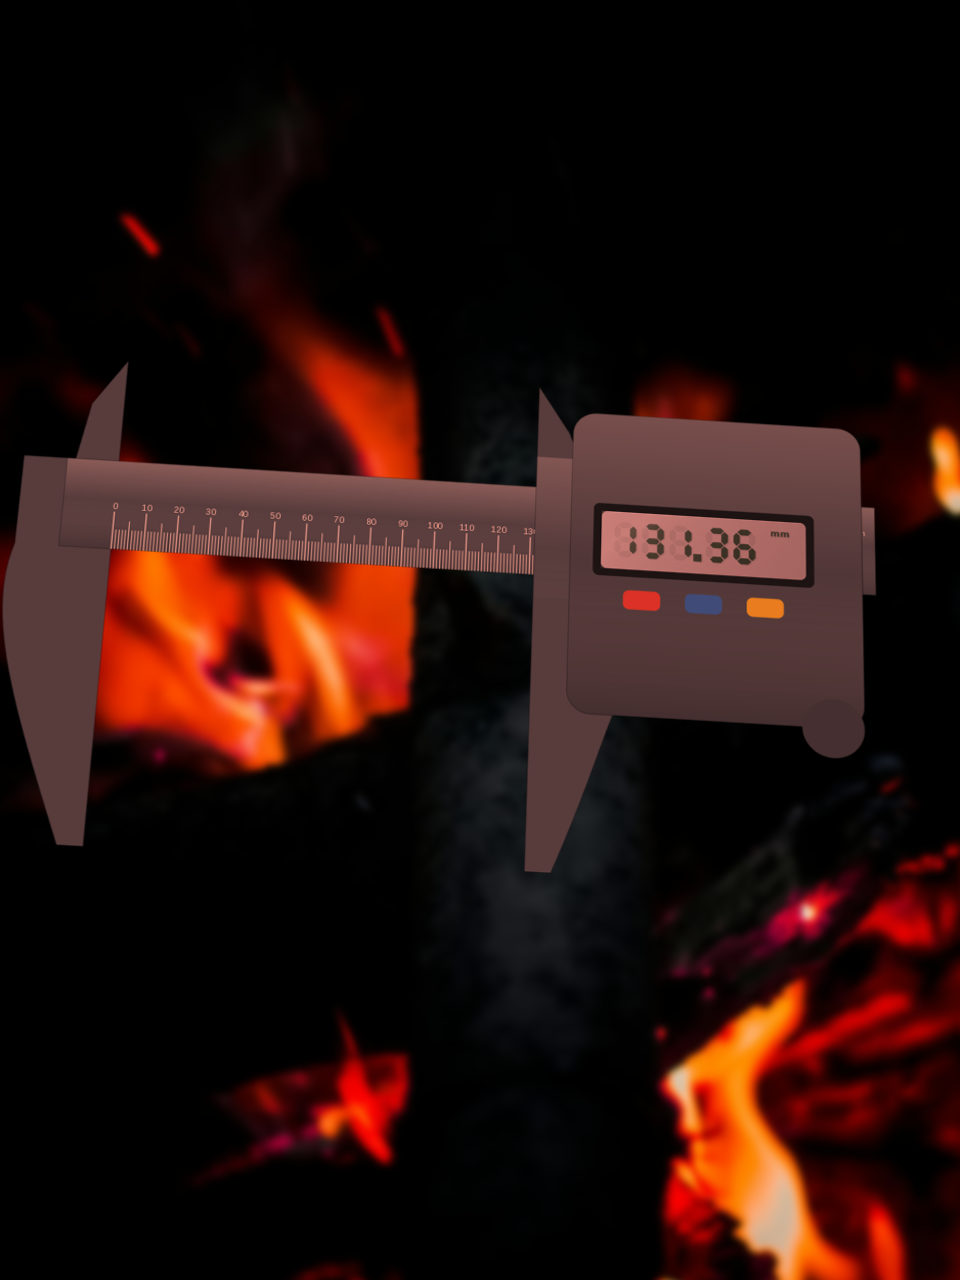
131.36 mm
